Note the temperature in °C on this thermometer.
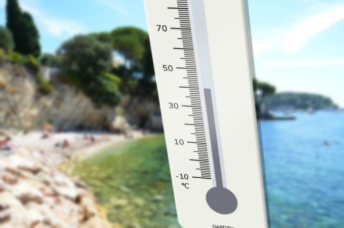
40 °C
